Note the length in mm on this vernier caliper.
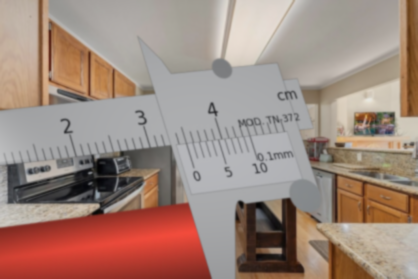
35.0 mm
